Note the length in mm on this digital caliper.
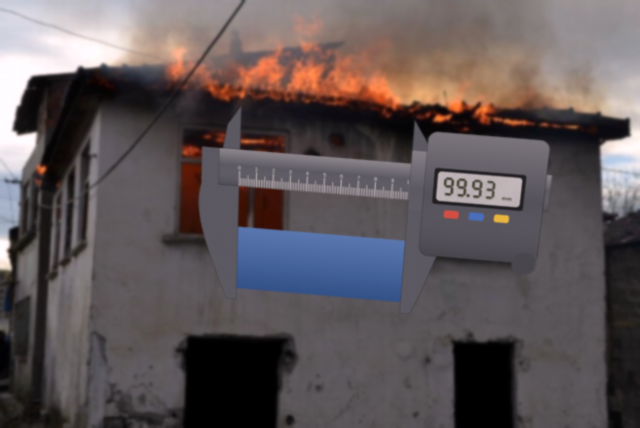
99.93 mm
